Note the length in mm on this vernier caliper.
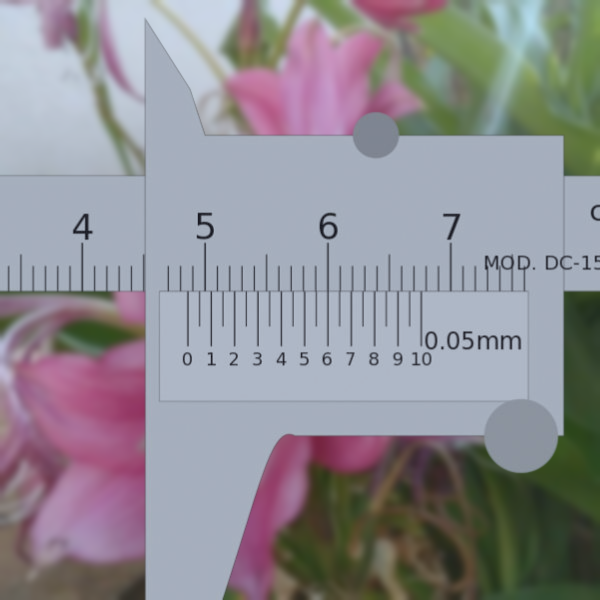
48.6 mm
